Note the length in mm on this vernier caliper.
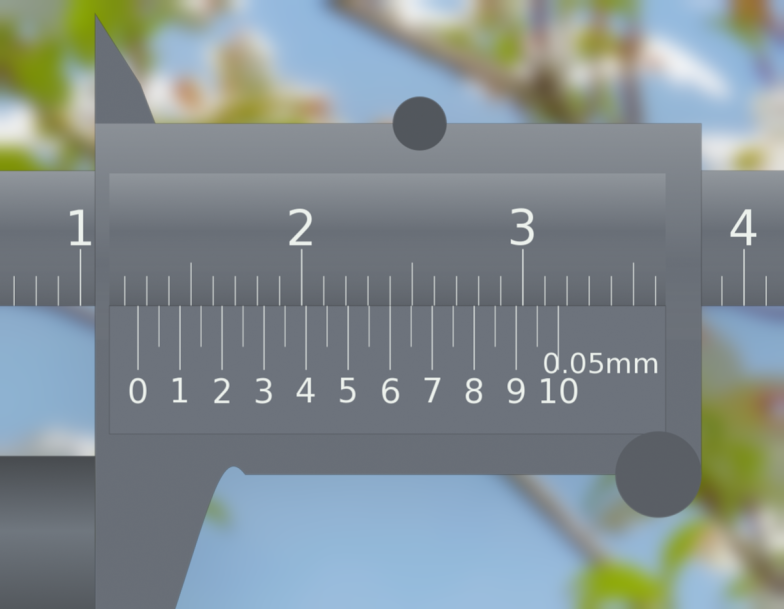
12.60 mm
